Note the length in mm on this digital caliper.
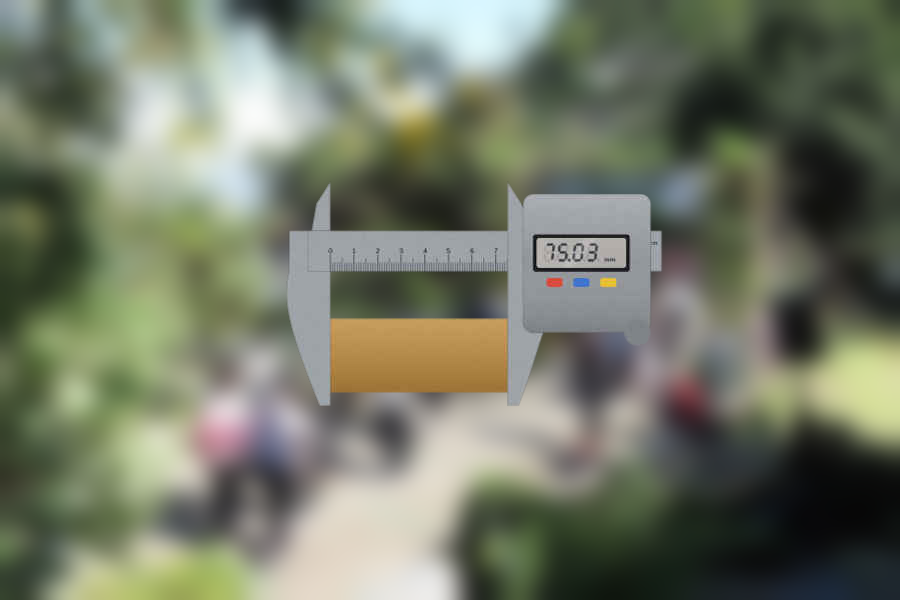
75.03 mm
